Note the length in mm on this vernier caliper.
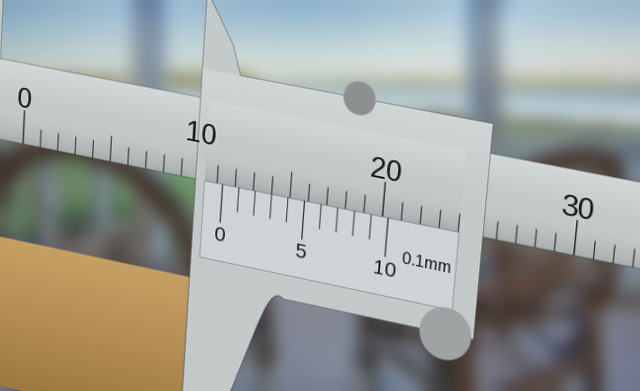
11.3 mm
